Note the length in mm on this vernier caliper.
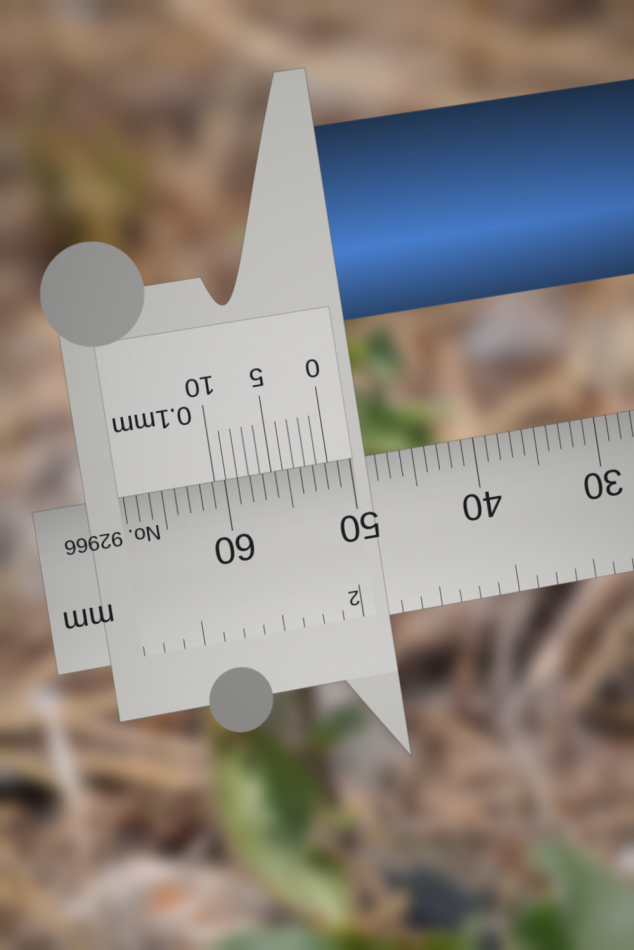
51.8 mm
